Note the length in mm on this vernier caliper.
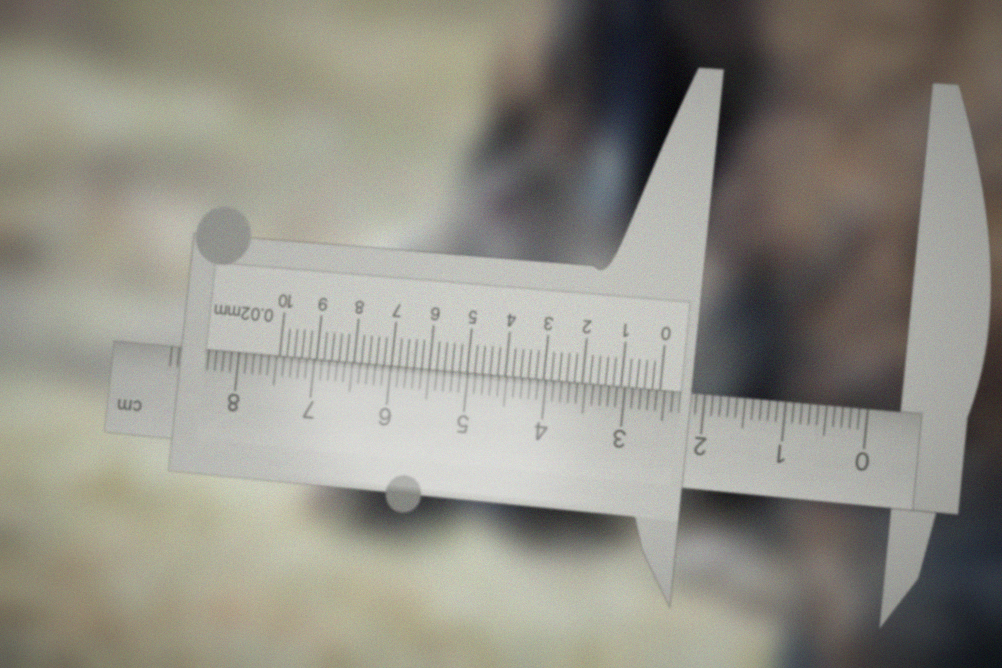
25.6 mm
